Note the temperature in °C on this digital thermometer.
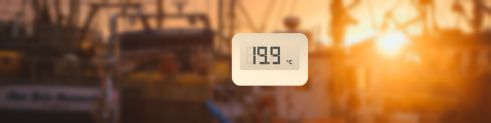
19.9 °C
